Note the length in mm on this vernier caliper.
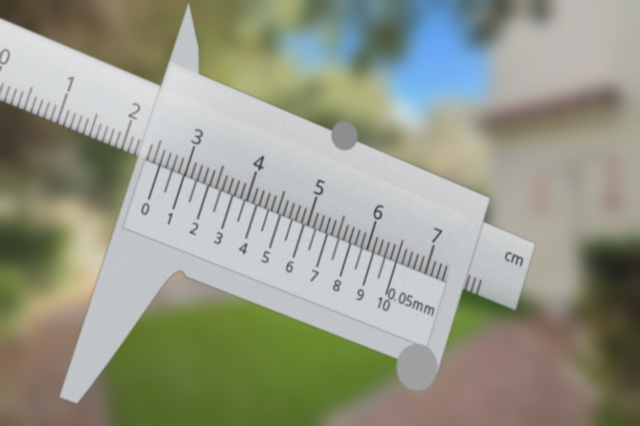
26.0 mm
